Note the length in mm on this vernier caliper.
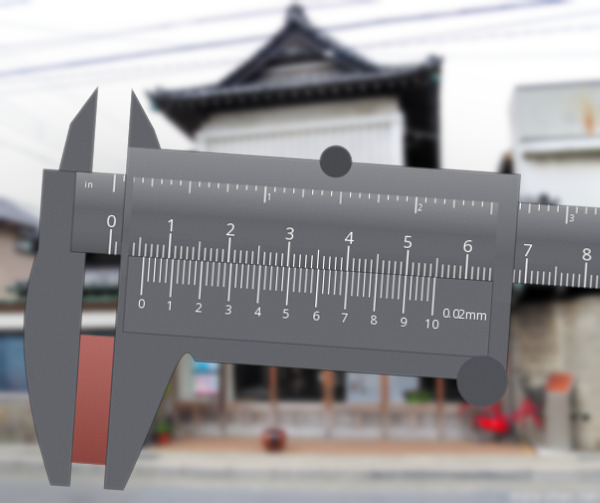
5.8 mm
